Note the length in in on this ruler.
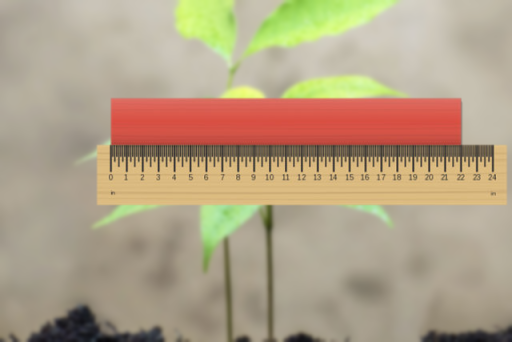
22 in
